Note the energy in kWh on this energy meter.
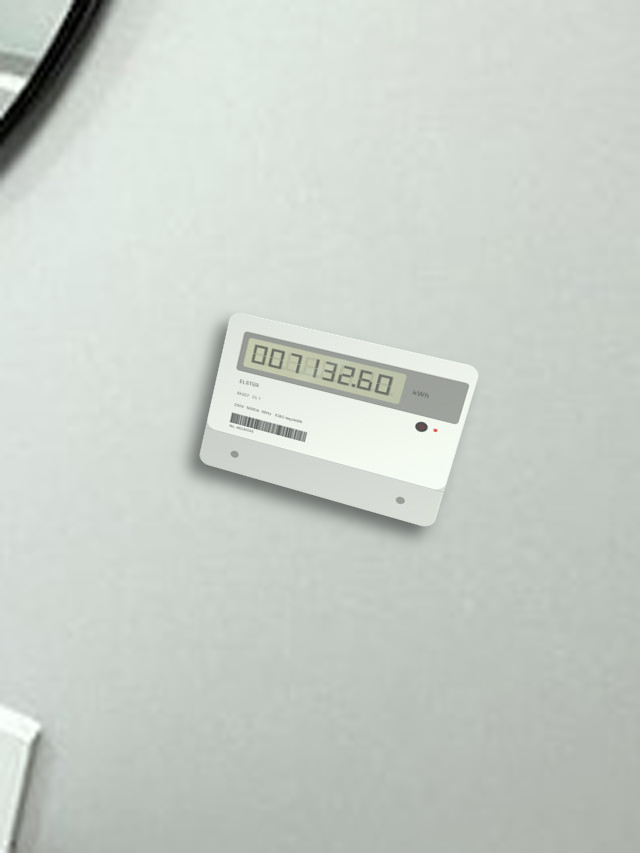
7132.60 kWh
